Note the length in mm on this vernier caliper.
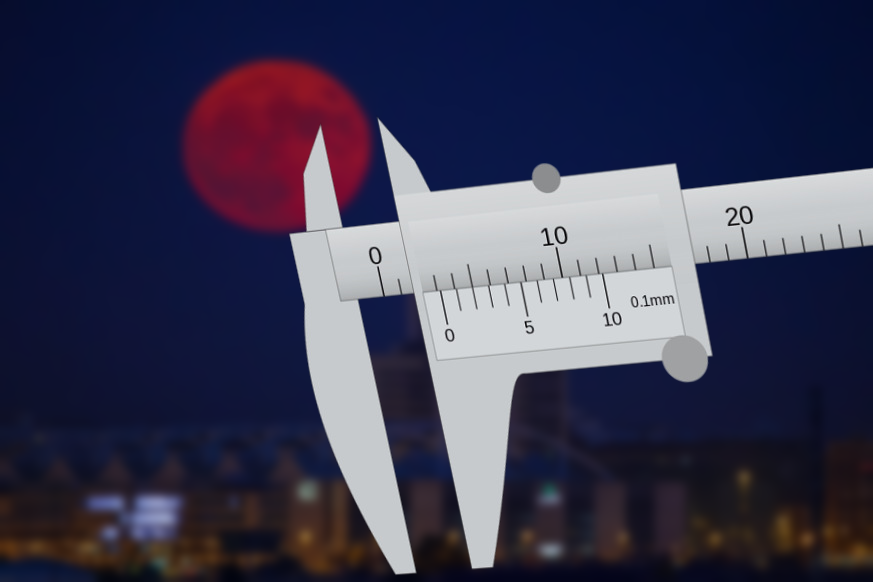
3.2 mm
